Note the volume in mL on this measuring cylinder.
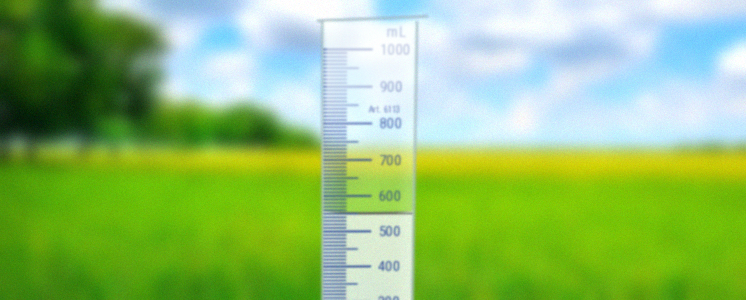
550 mL
